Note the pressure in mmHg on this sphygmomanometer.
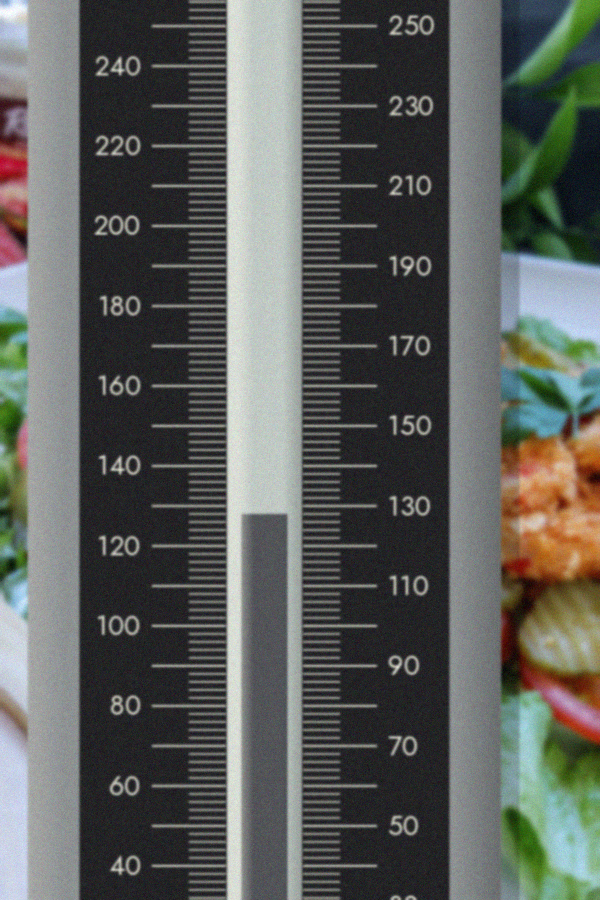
128 mmHg
